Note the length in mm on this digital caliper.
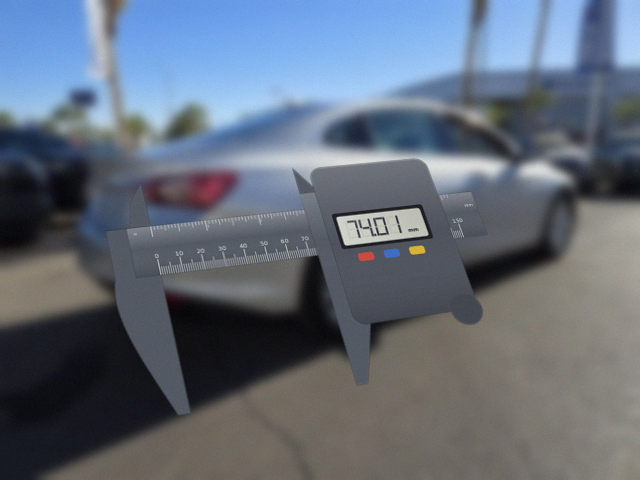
74.01 mm
